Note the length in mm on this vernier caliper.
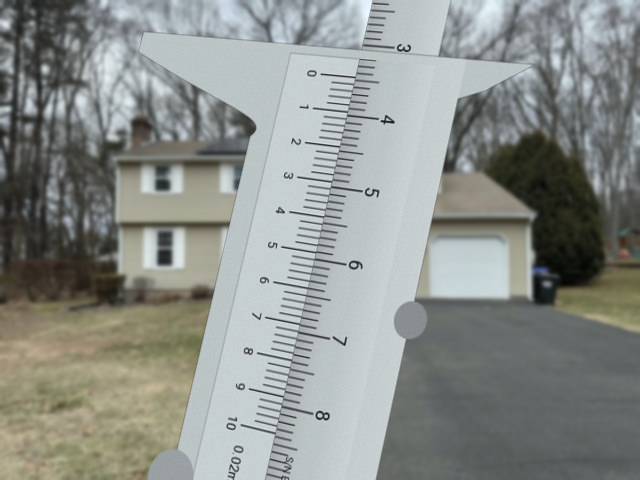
34.6 mm
